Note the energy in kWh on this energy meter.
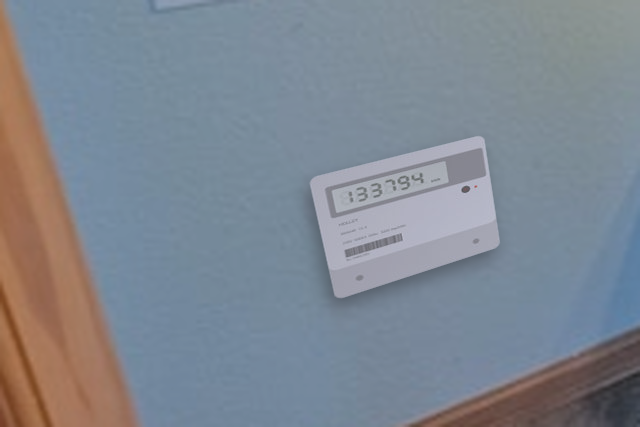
133794 kWh
